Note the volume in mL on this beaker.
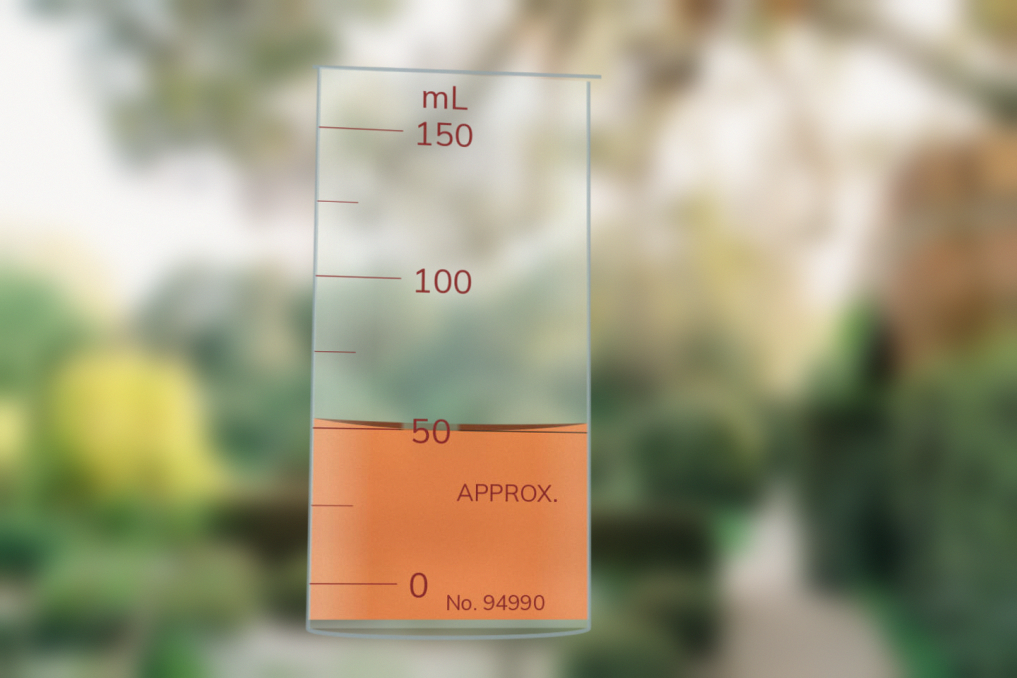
50 mL
